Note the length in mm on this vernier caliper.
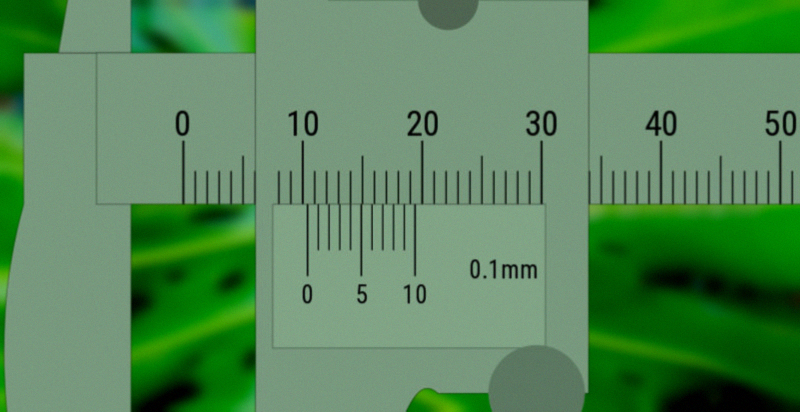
10.4 mm
